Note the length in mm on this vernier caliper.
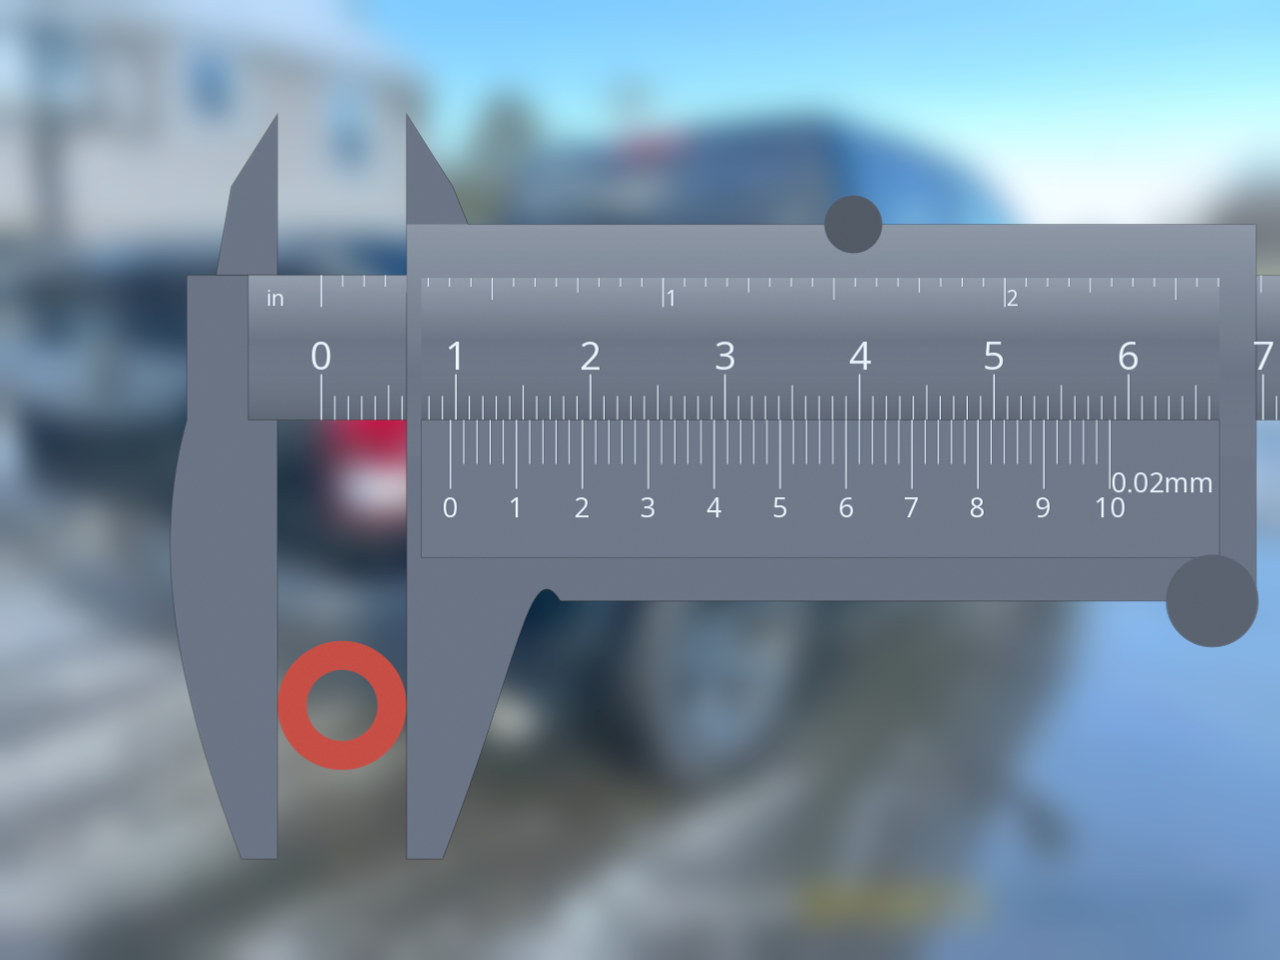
9.6 mm
